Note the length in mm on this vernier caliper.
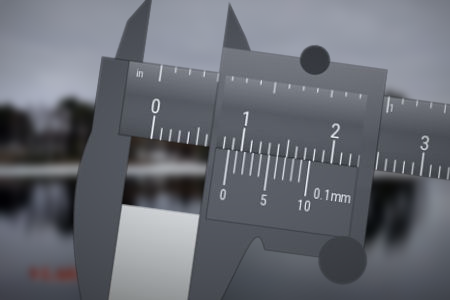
8.6 mm
